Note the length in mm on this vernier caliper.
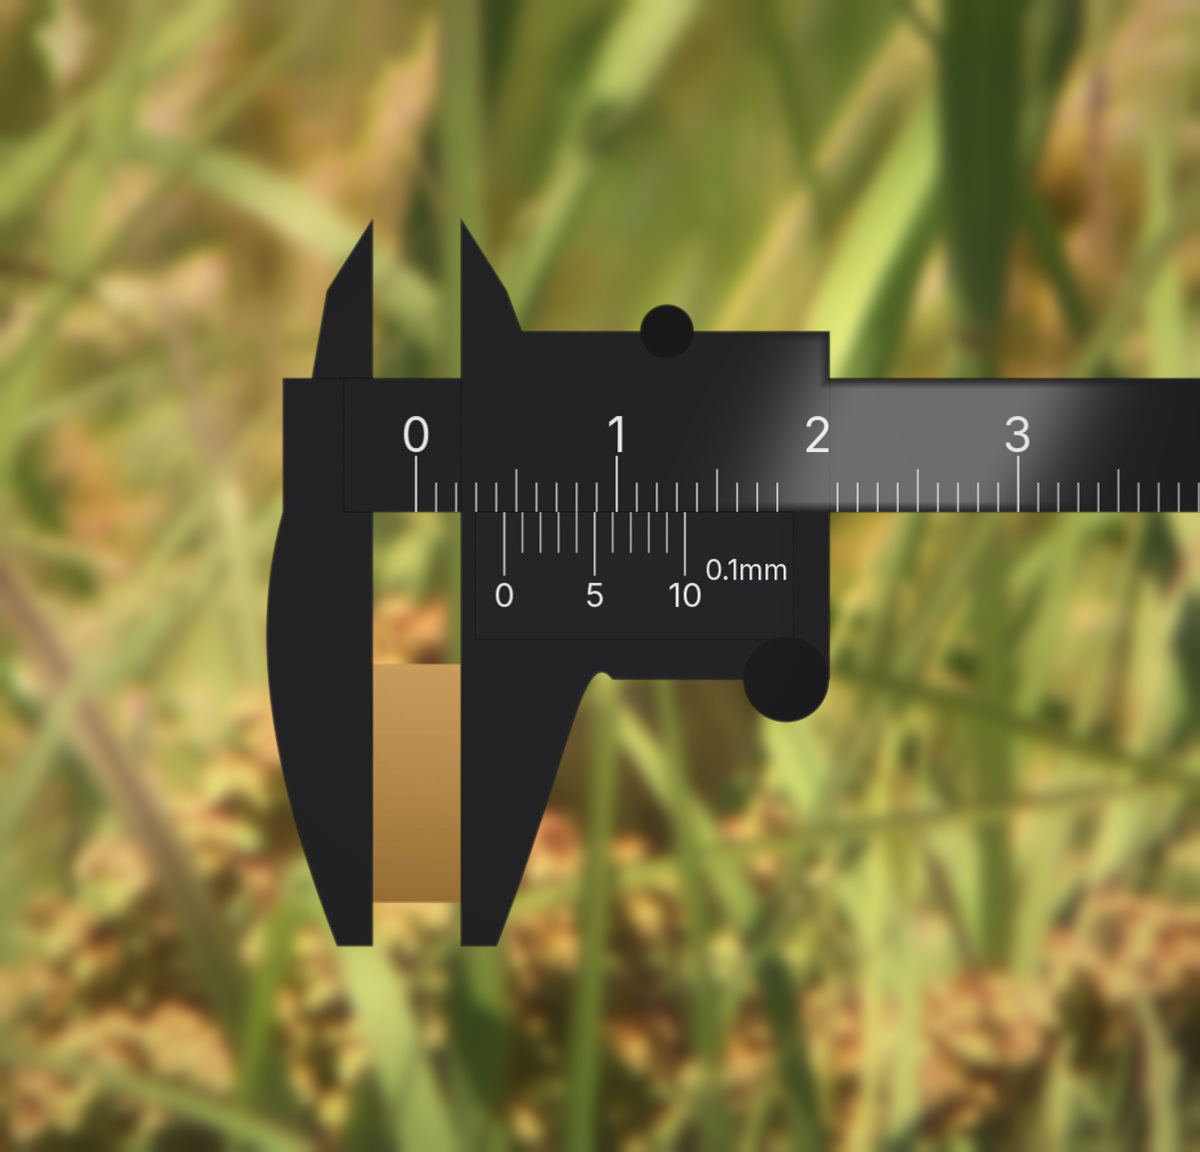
4.4 mm
